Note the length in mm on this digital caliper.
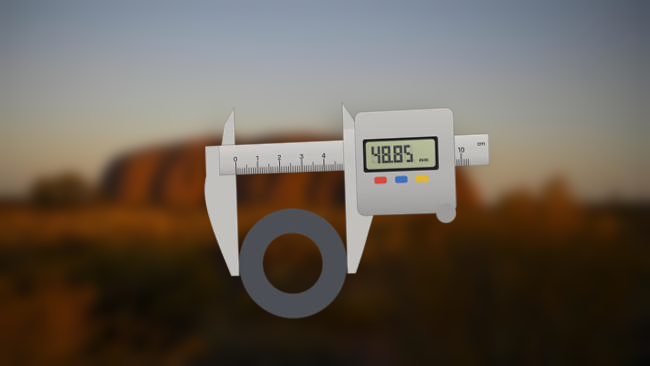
48.85 mm
